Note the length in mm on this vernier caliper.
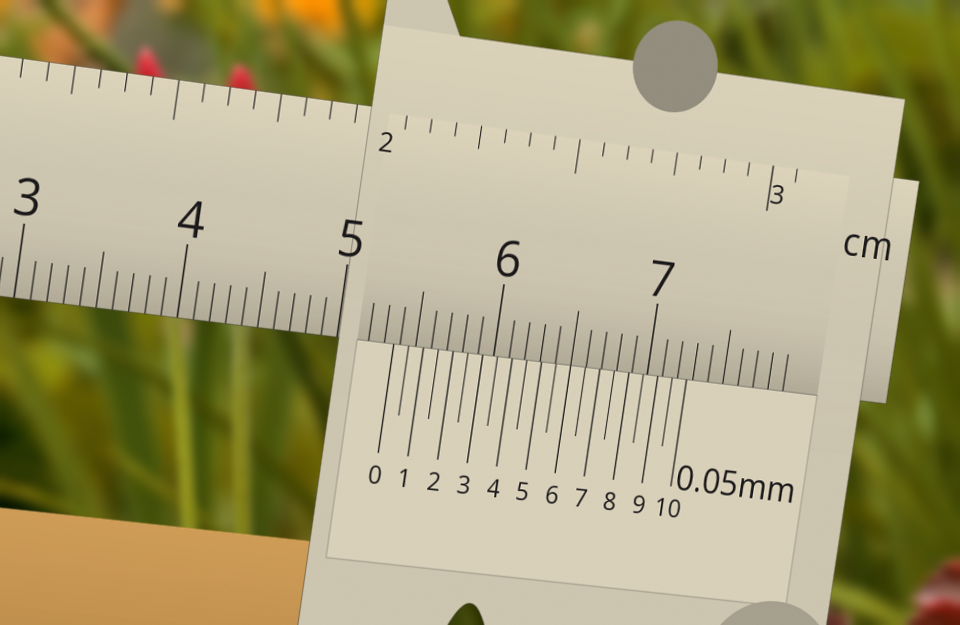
53.6 mm
